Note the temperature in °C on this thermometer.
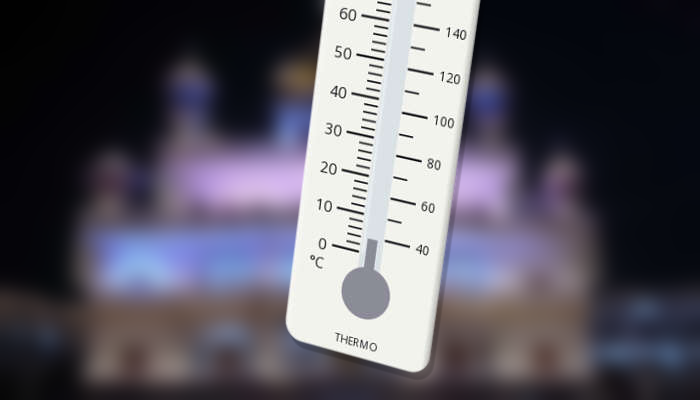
4 °C
